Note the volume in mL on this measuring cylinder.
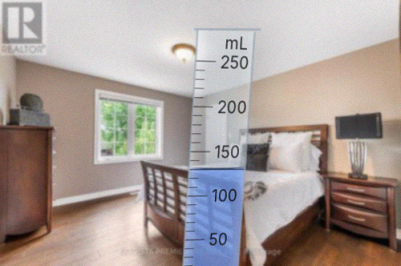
130 mL
